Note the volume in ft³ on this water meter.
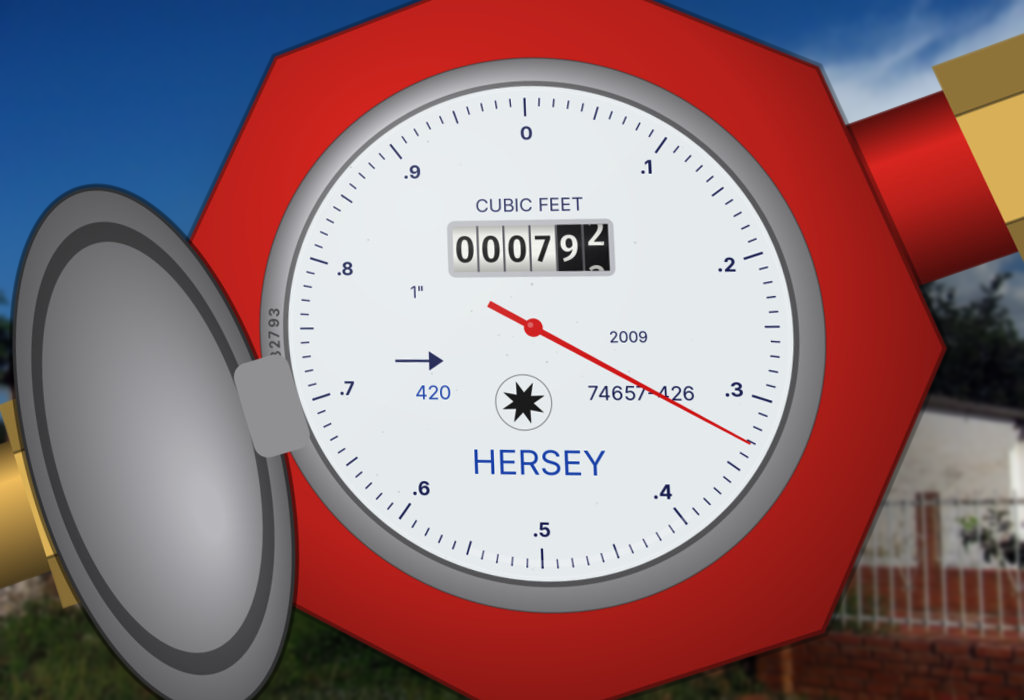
792.33 ft³
